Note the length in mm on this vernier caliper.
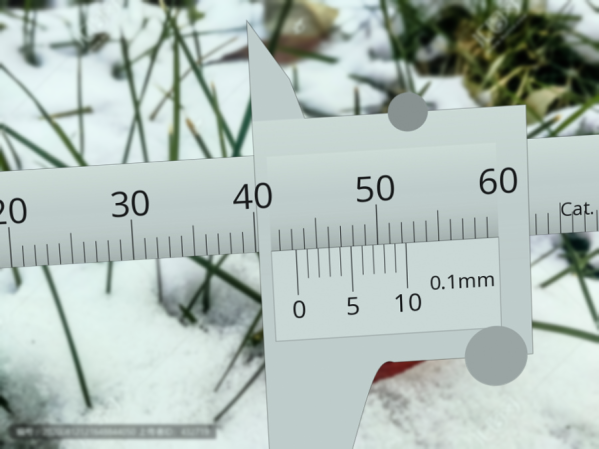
43.3 mm
